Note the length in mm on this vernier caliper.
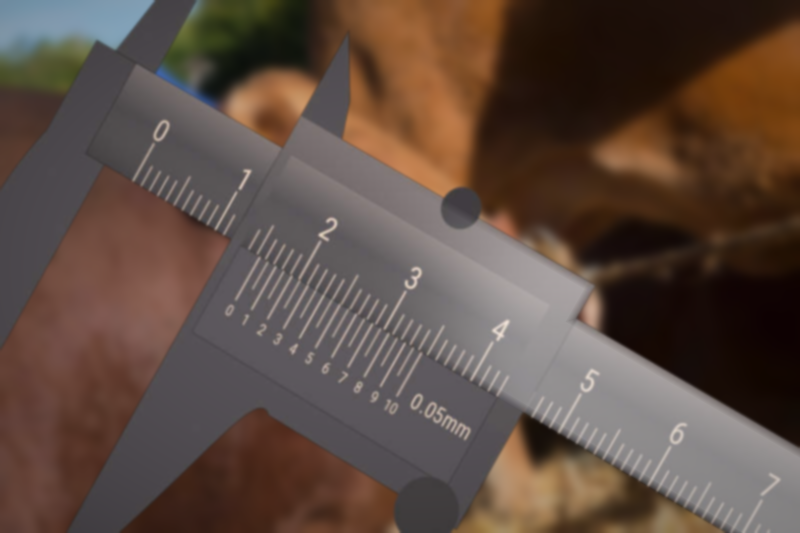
15.4 mm
